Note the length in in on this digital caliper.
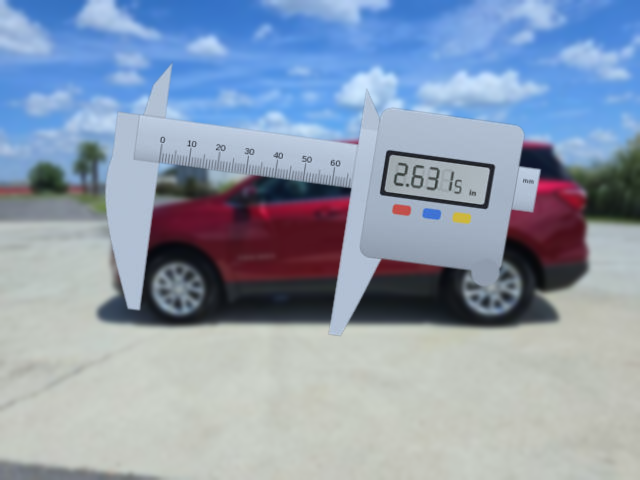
2.6315 in
